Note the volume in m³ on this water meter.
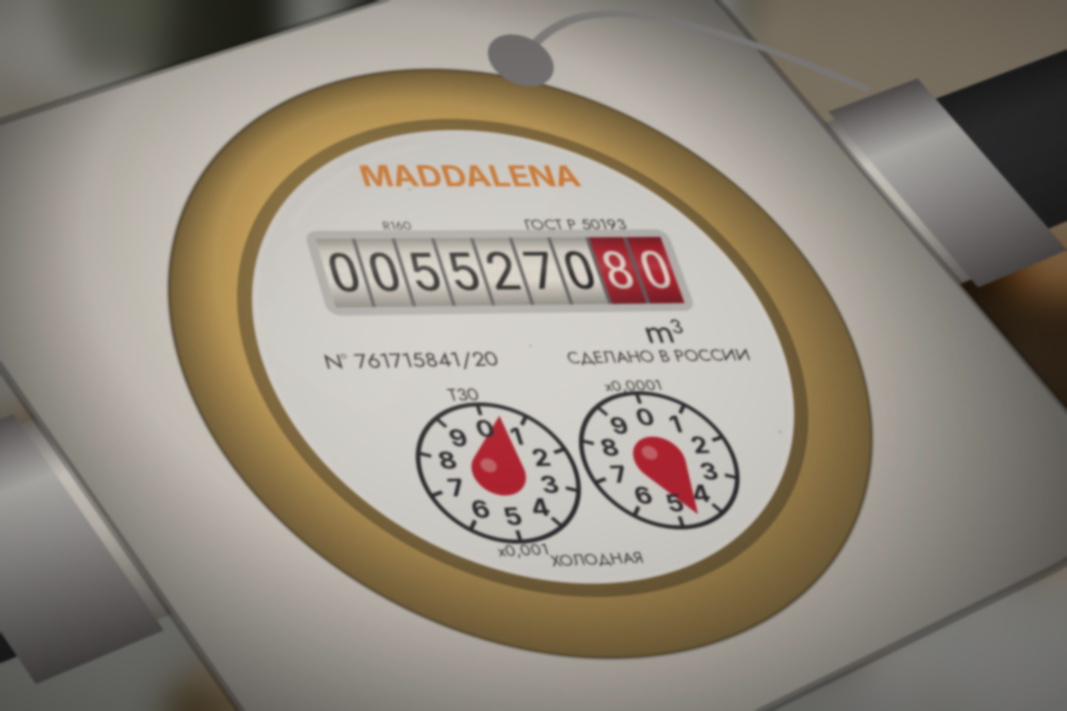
55270.8004 m³
